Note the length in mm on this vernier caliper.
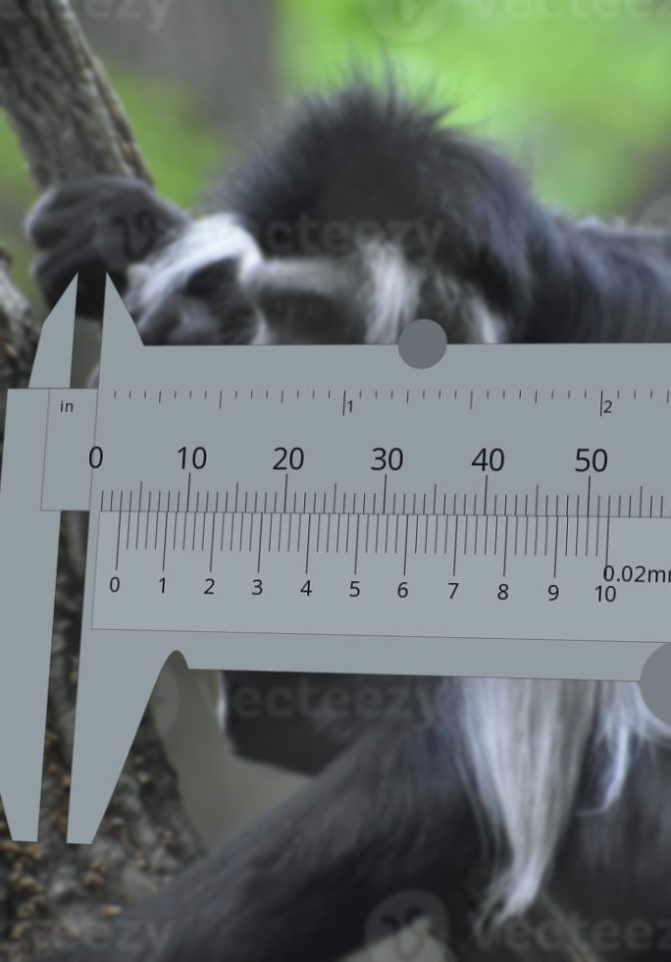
3.0 mm
